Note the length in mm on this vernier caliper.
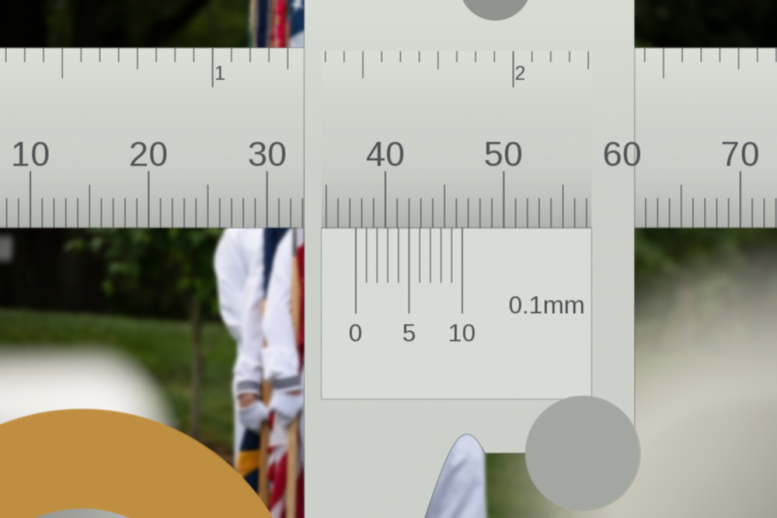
37.5 mm
